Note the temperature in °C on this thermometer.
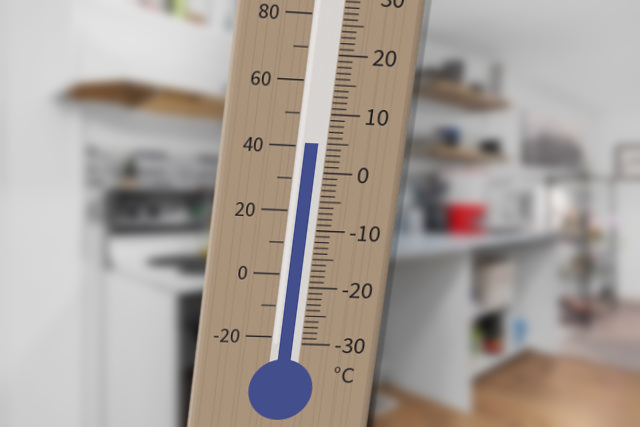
5 °C
